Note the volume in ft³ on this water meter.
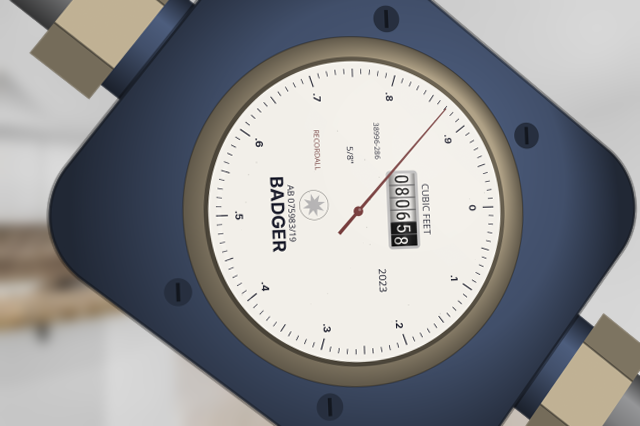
80657.87 ft³
